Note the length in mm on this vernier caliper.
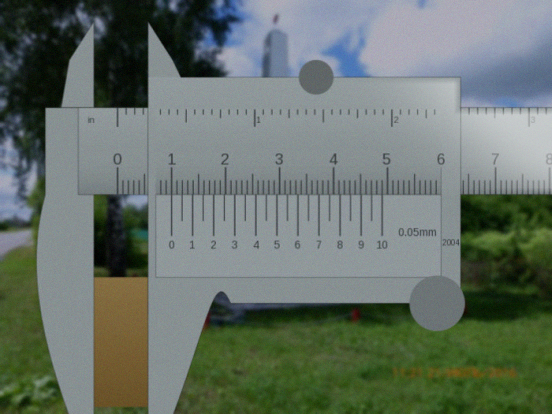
10.0 mm
